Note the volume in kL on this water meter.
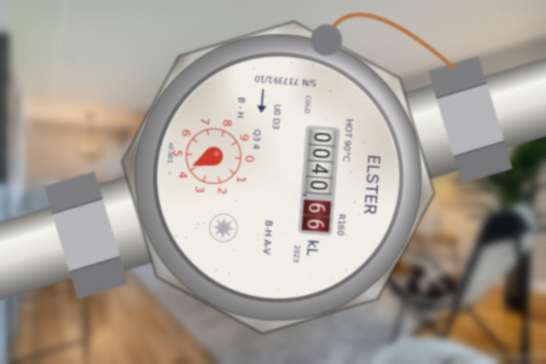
40.664 kL
